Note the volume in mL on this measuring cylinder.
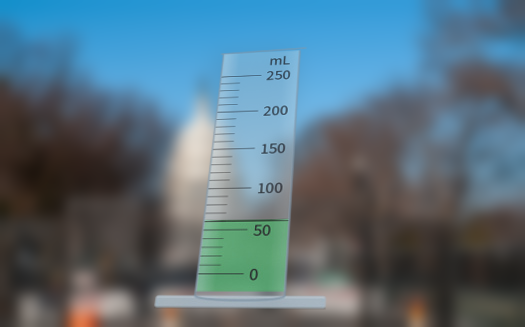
60 mL
